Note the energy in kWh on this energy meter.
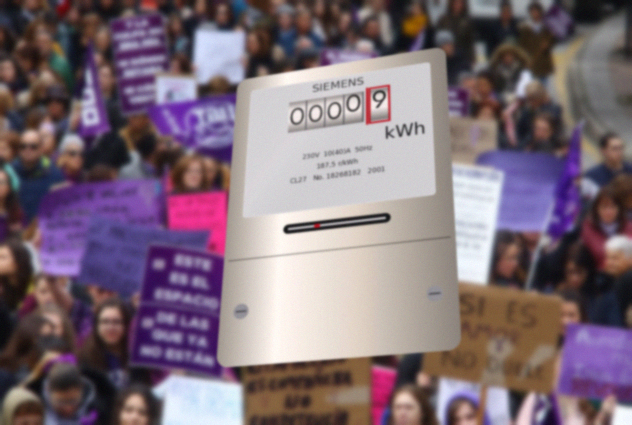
0.9 kWh
